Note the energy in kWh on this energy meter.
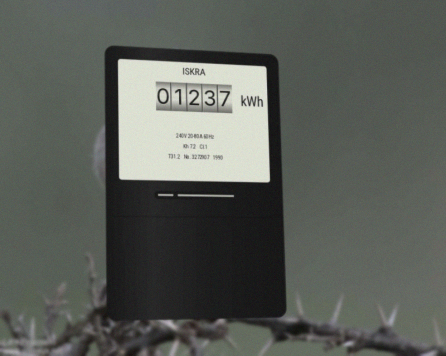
1237 kWh
